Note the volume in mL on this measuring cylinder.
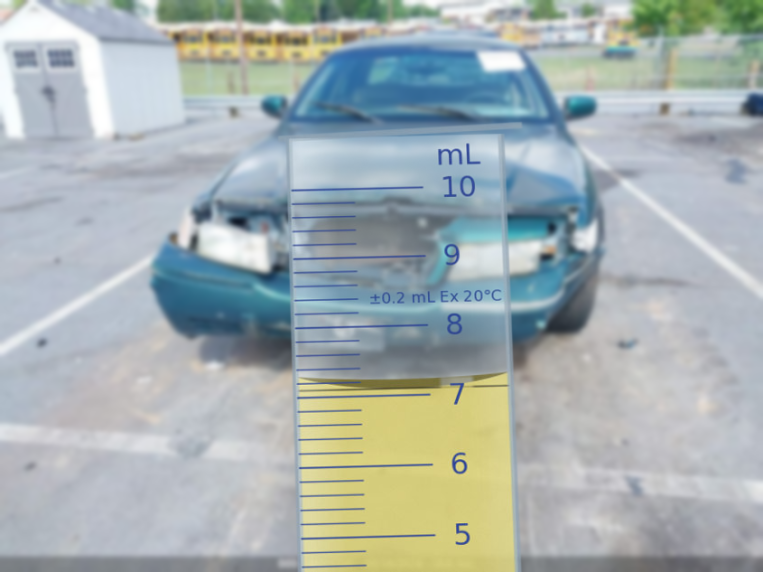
7.1 mL
